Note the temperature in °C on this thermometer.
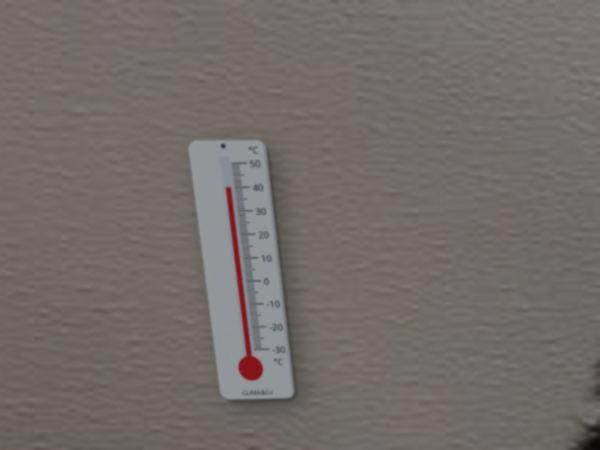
40 °C
